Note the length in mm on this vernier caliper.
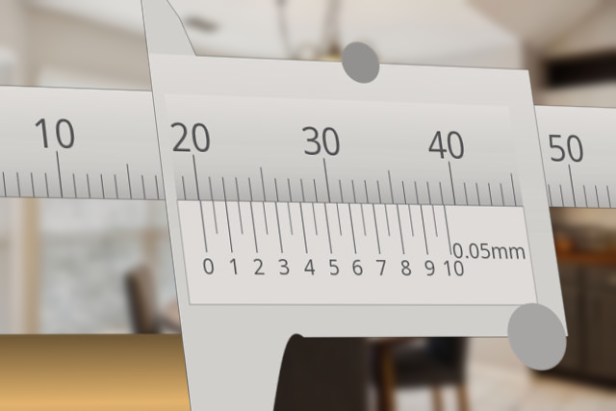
20.1 mm
